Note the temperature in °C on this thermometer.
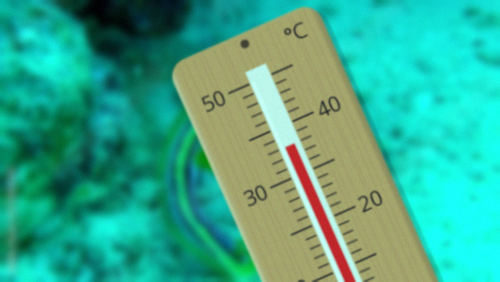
36 °C
